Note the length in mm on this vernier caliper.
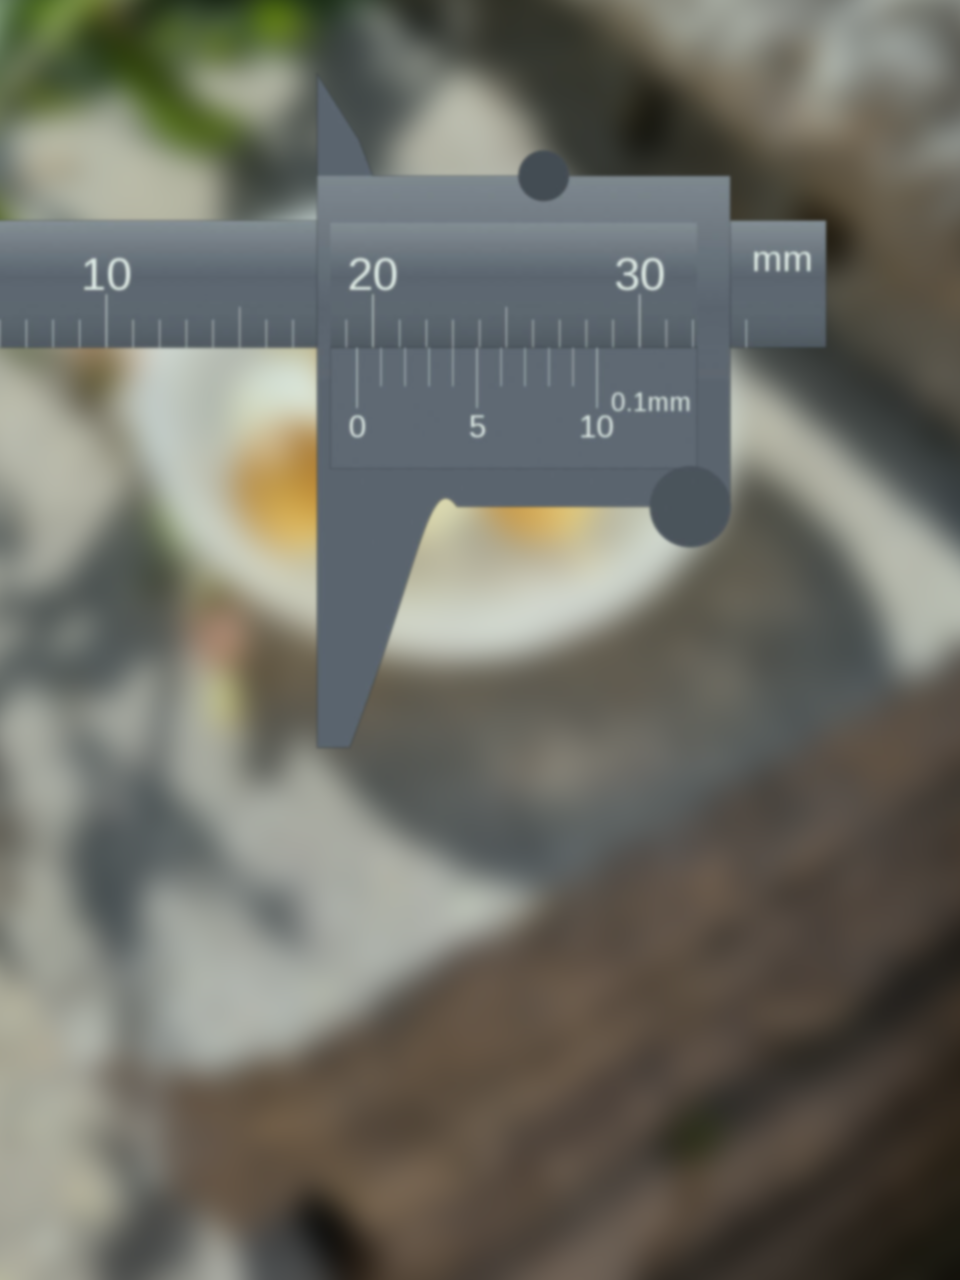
19.4 mm
